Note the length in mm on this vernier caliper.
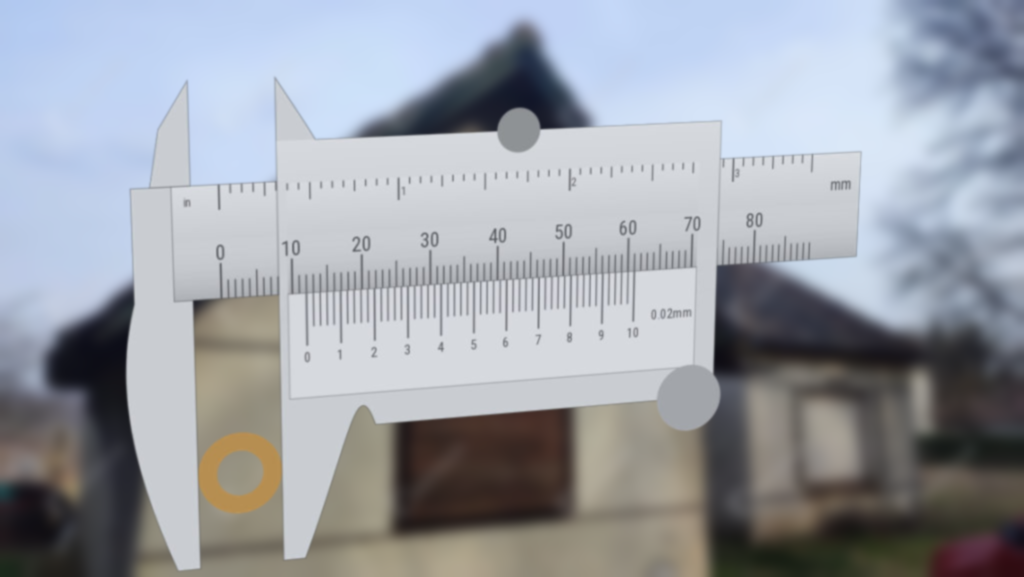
12.0 mm
